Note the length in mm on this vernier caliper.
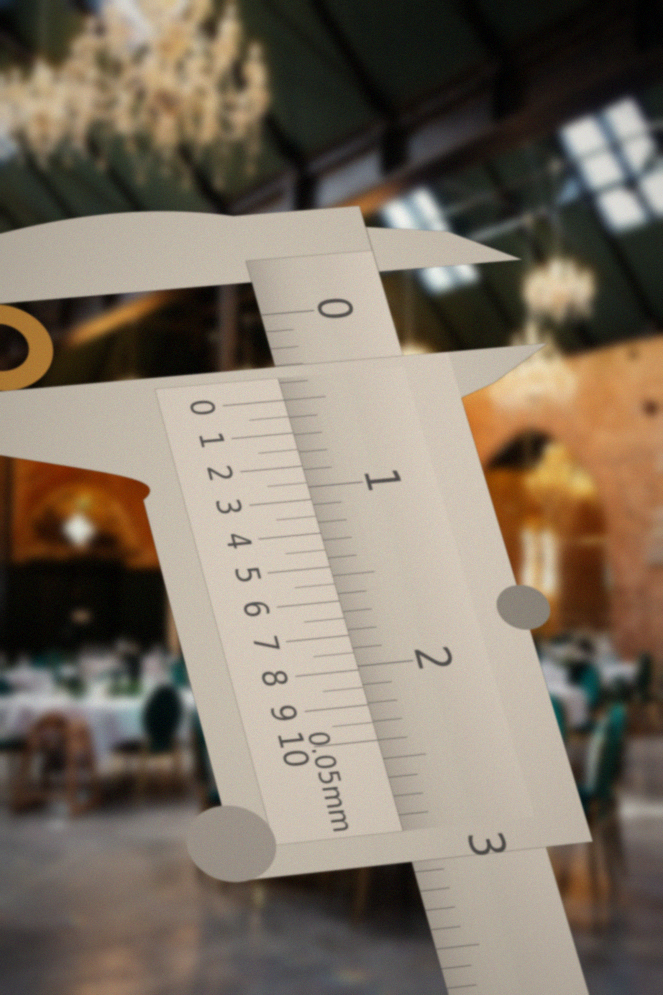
5.0 mm
